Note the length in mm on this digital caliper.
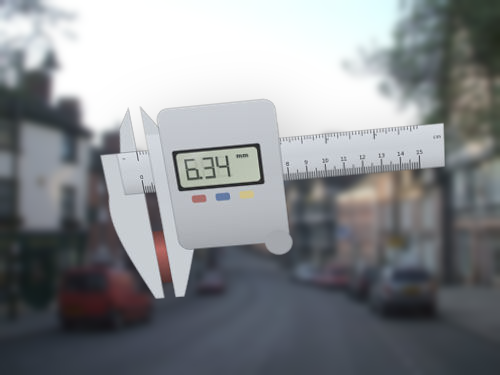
6.34 mm
